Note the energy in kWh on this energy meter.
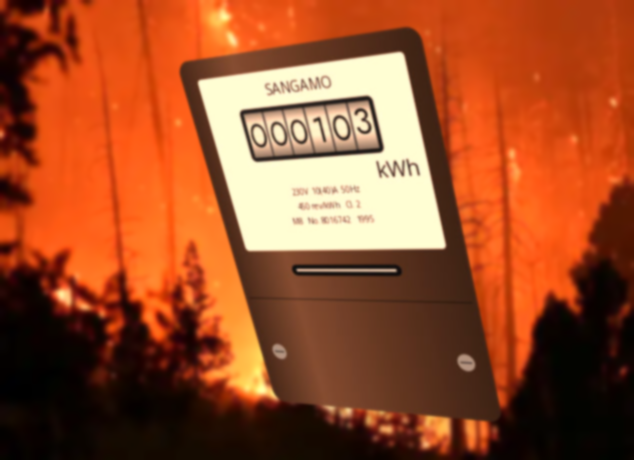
103 kWh
